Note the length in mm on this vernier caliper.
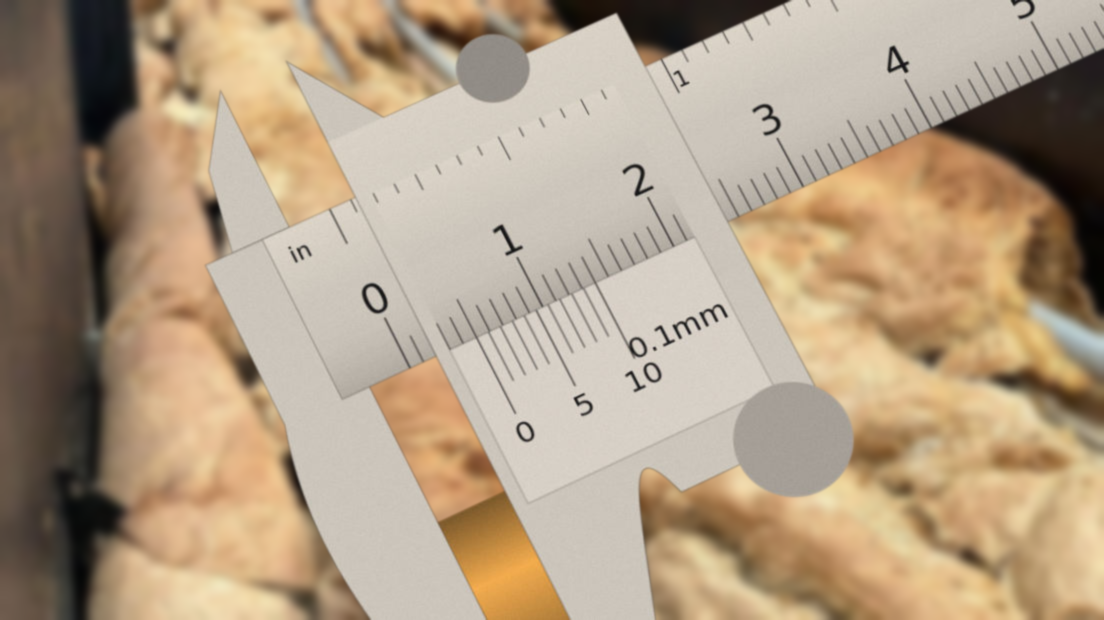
5.0 mm
